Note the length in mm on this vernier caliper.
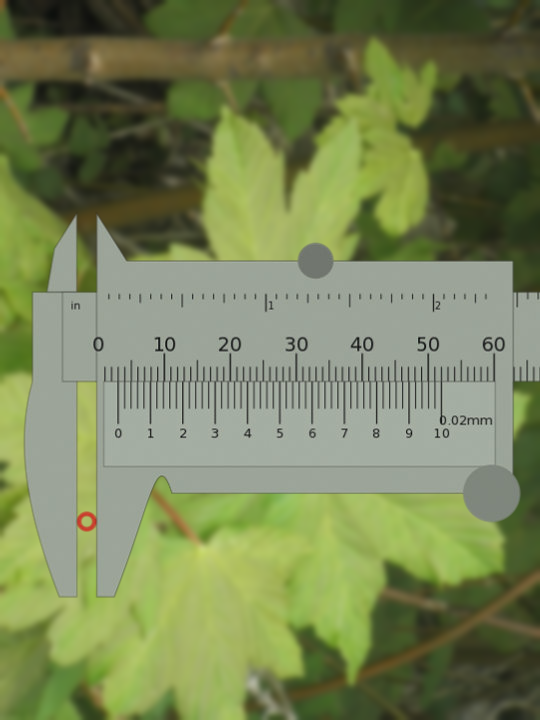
3.0 mm
